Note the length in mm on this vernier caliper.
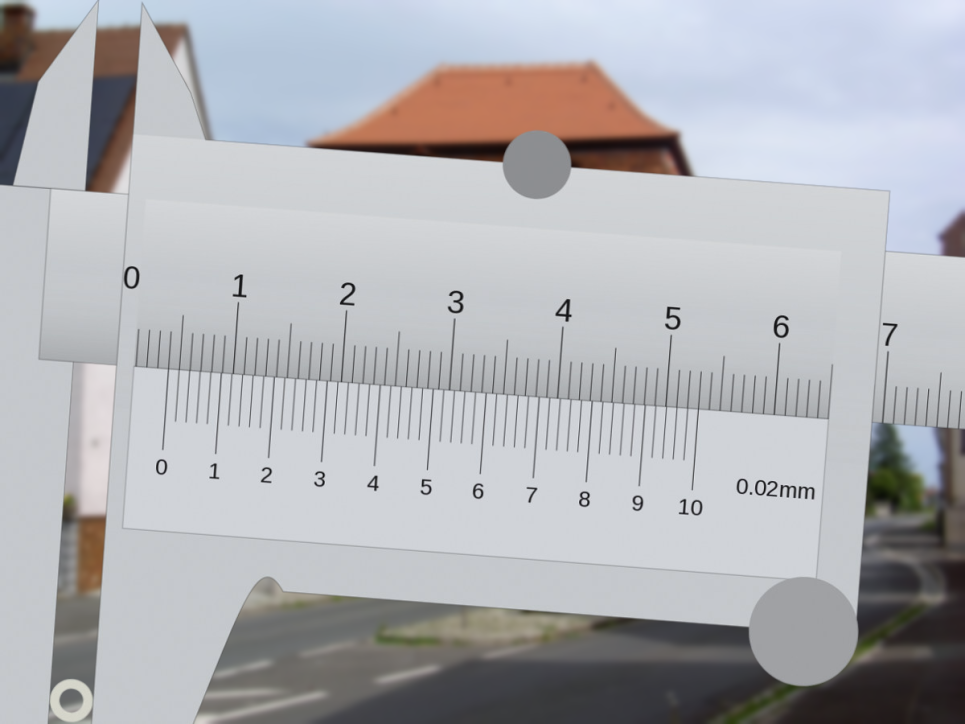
4.0 mm
